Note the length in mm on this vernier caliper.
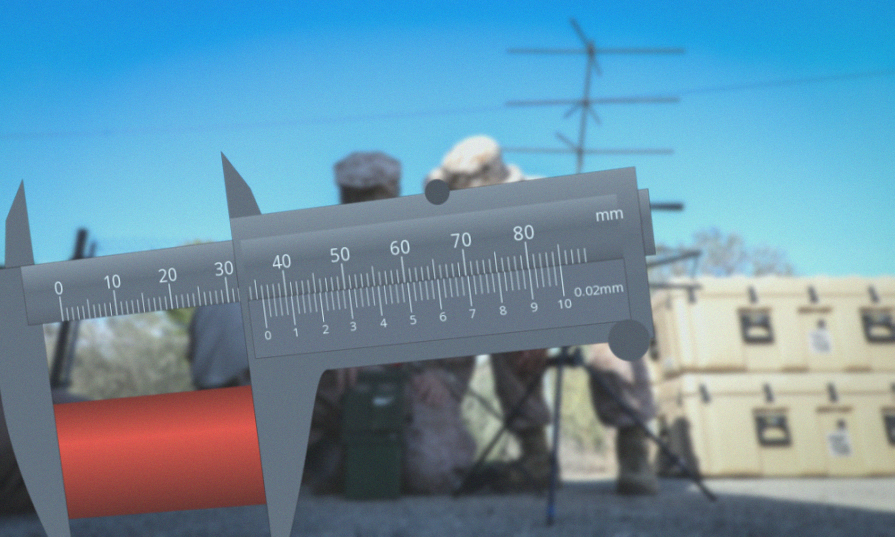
36.0 mm
